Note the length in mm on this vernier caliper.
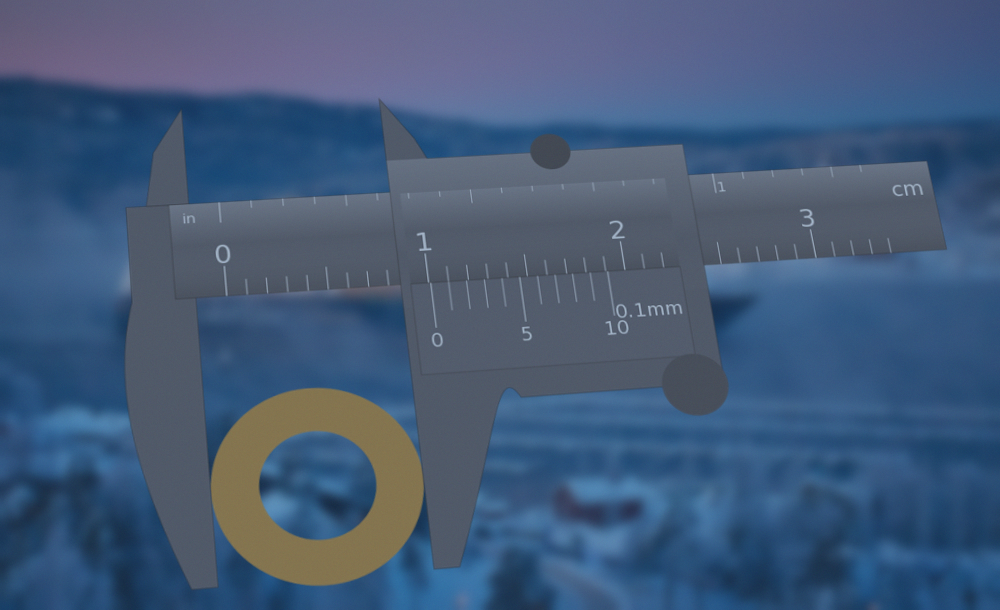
10.1 mm
